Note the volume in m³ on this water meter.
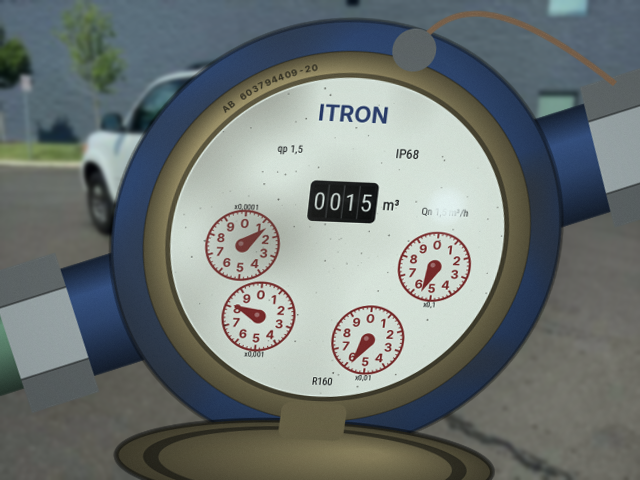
15.5581 m³
